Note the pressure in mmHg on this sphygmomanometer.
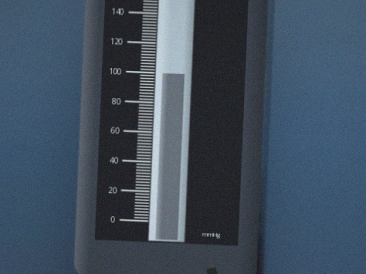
100 mmHg
